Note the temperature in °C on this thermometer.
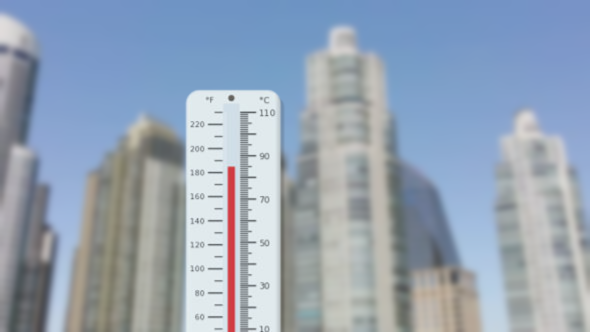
85 °C
